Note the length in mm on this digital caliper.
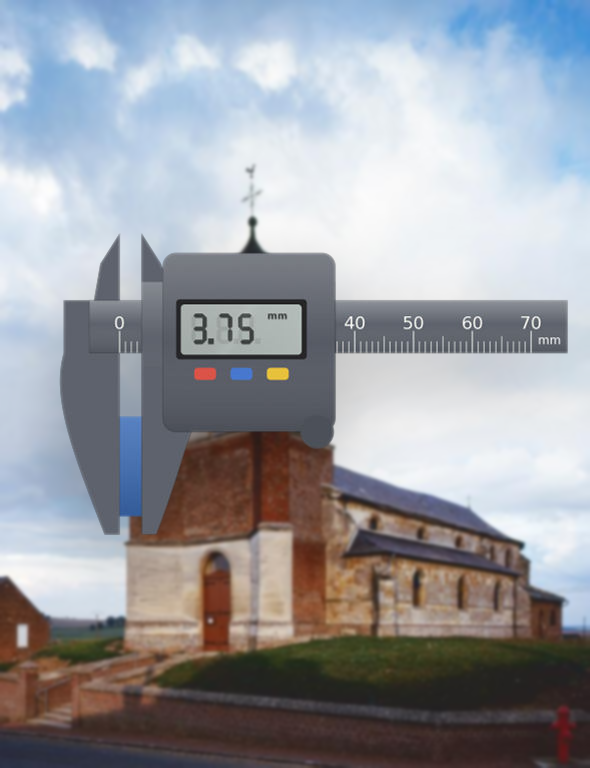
3.75 mm
